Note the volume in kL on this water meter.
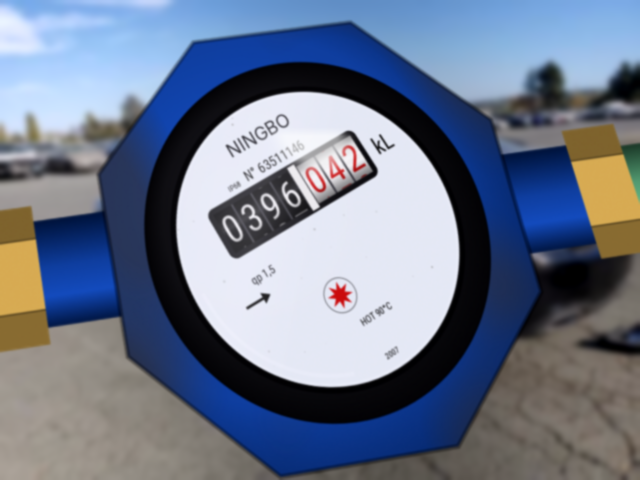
396.042 kL
